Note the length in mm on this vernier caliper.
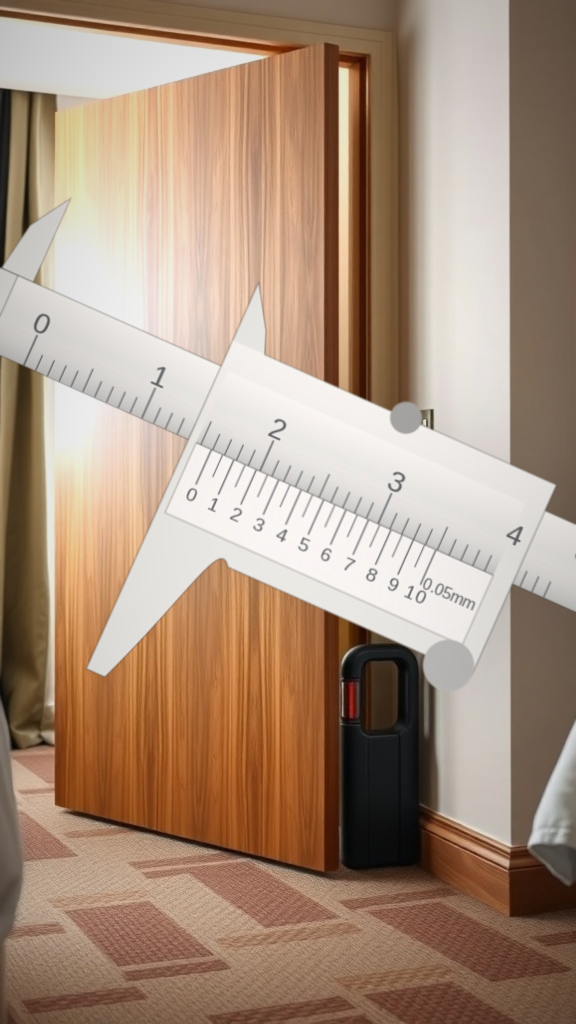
15.9 mm
